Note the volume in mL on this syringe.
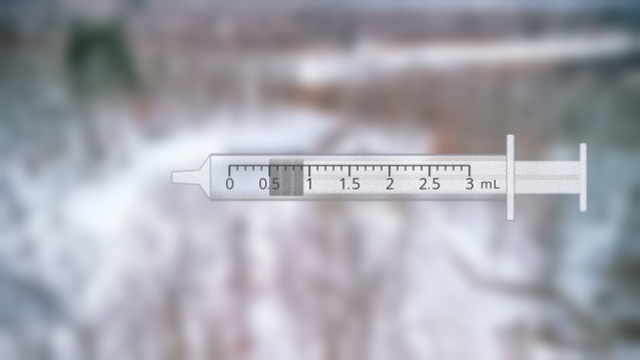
0.5 mL
